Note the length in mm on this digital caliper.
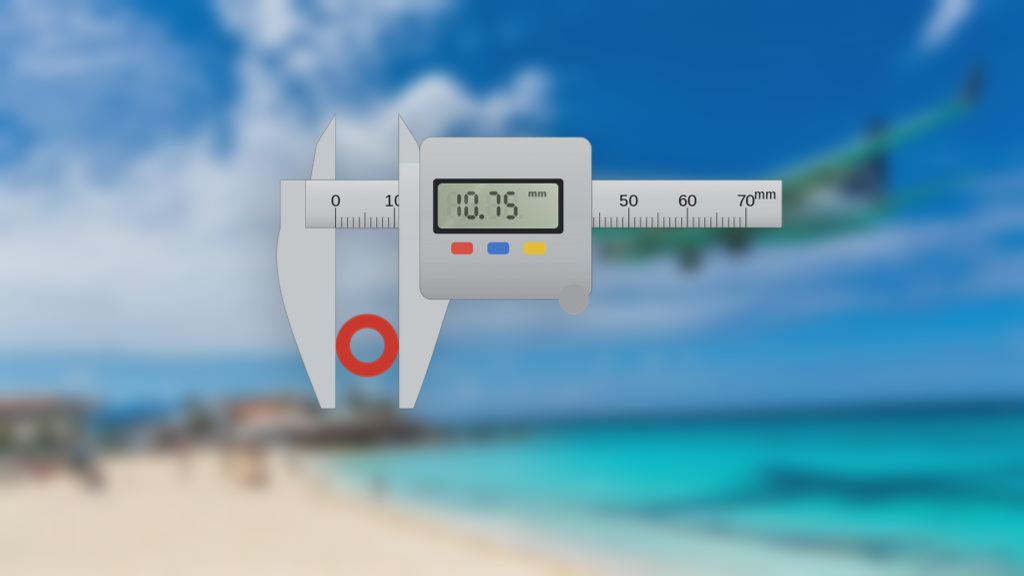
10.75 mm
